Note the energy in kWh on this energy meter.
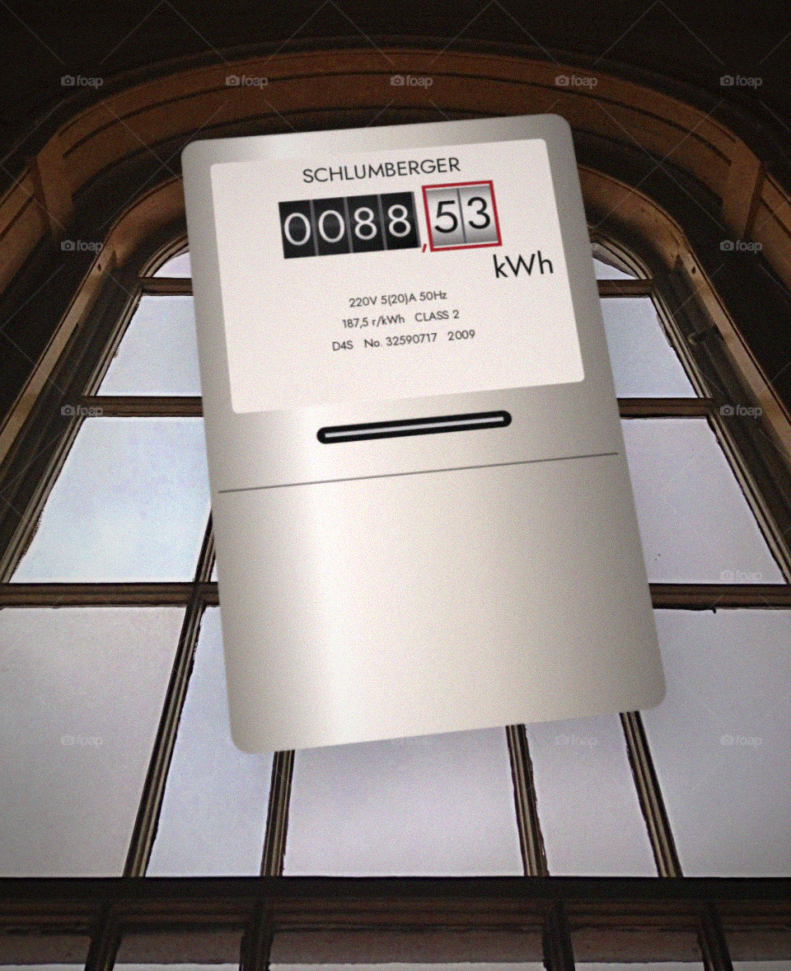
88.53 kWh
